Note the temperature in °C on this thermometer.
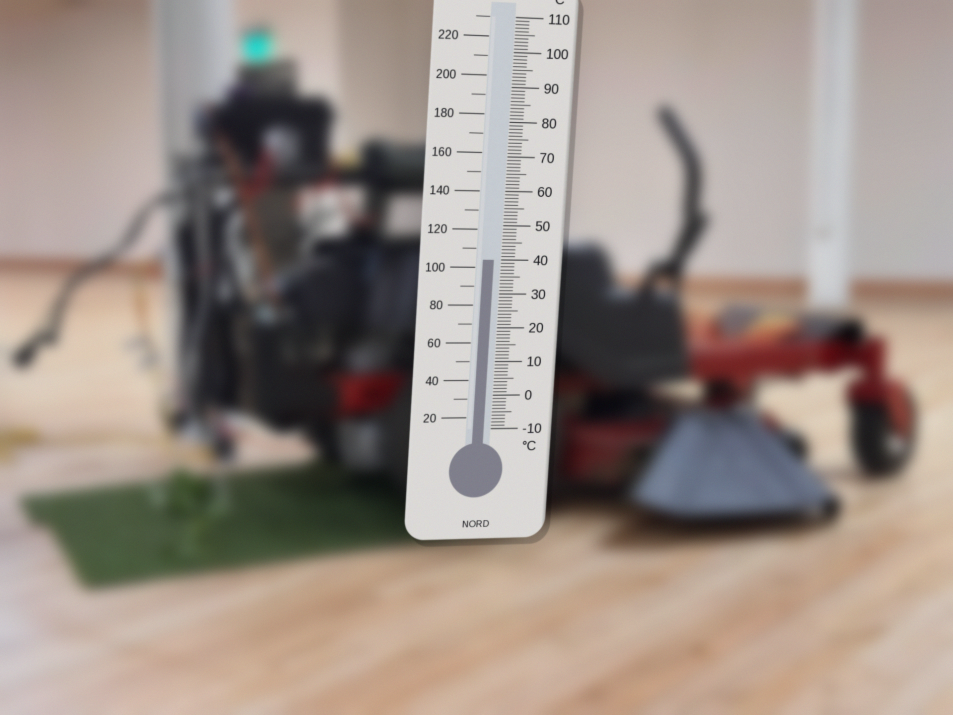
40 °C
